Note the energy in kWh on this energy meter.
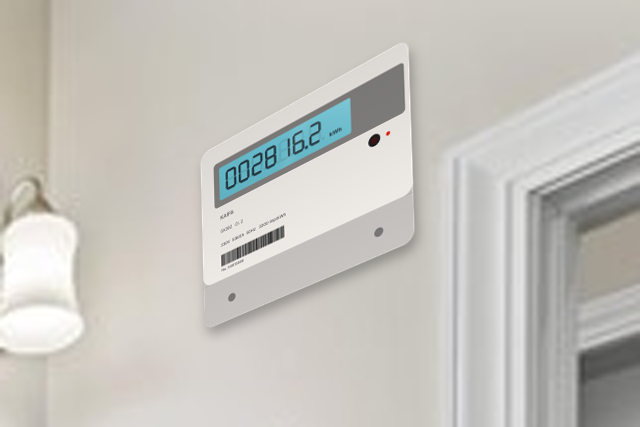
2816.2 kWh
